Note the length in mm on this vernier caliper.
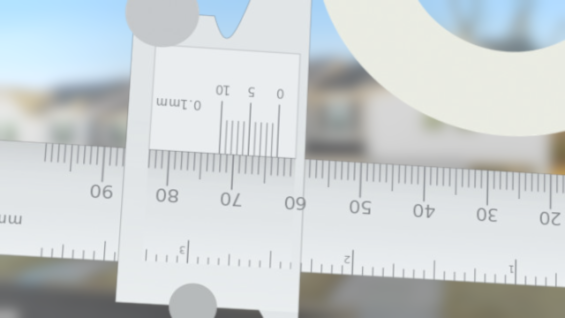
63.2 mm
